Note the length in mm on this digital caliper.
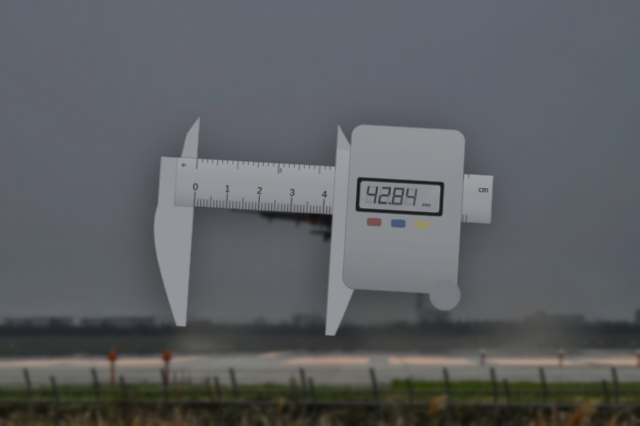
42.84 mm
